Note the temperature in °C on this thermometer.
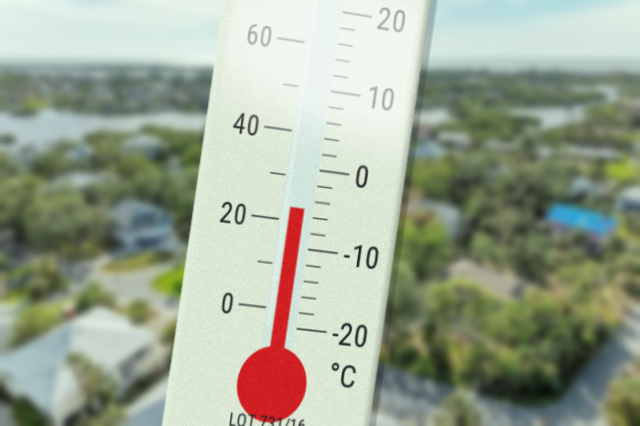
-5 °C
